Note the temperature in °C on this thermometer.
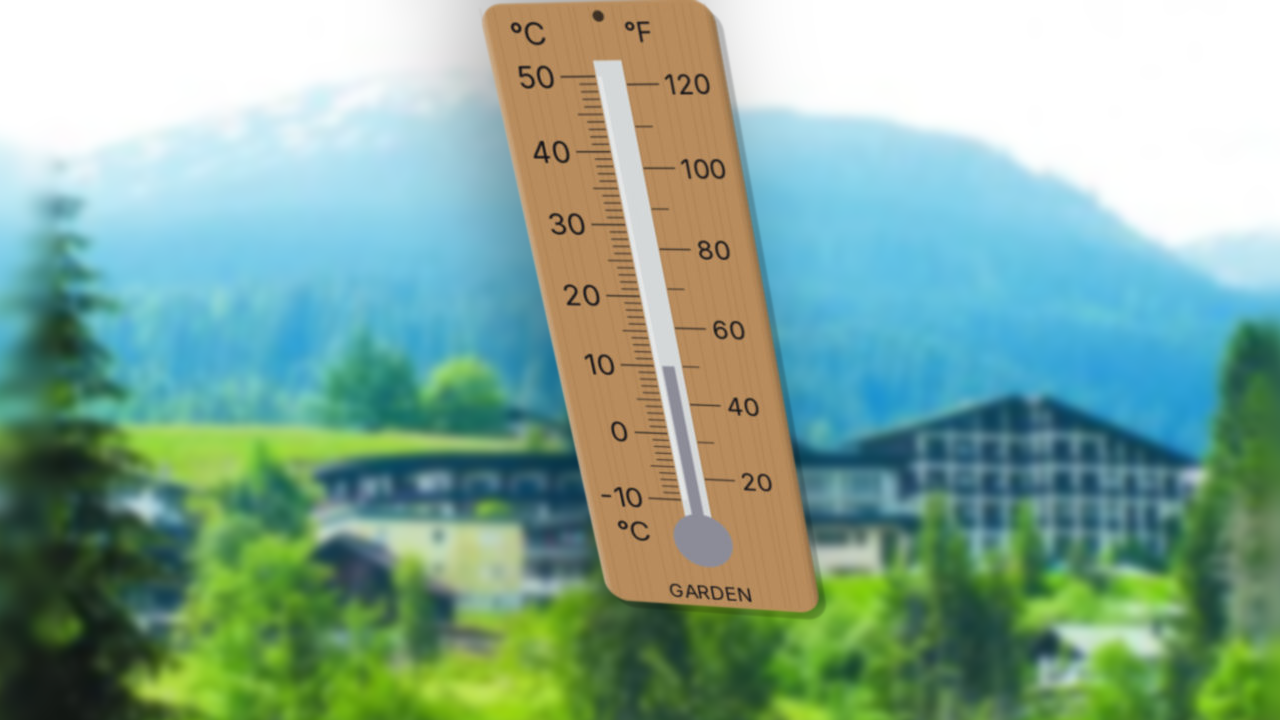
10 °C
